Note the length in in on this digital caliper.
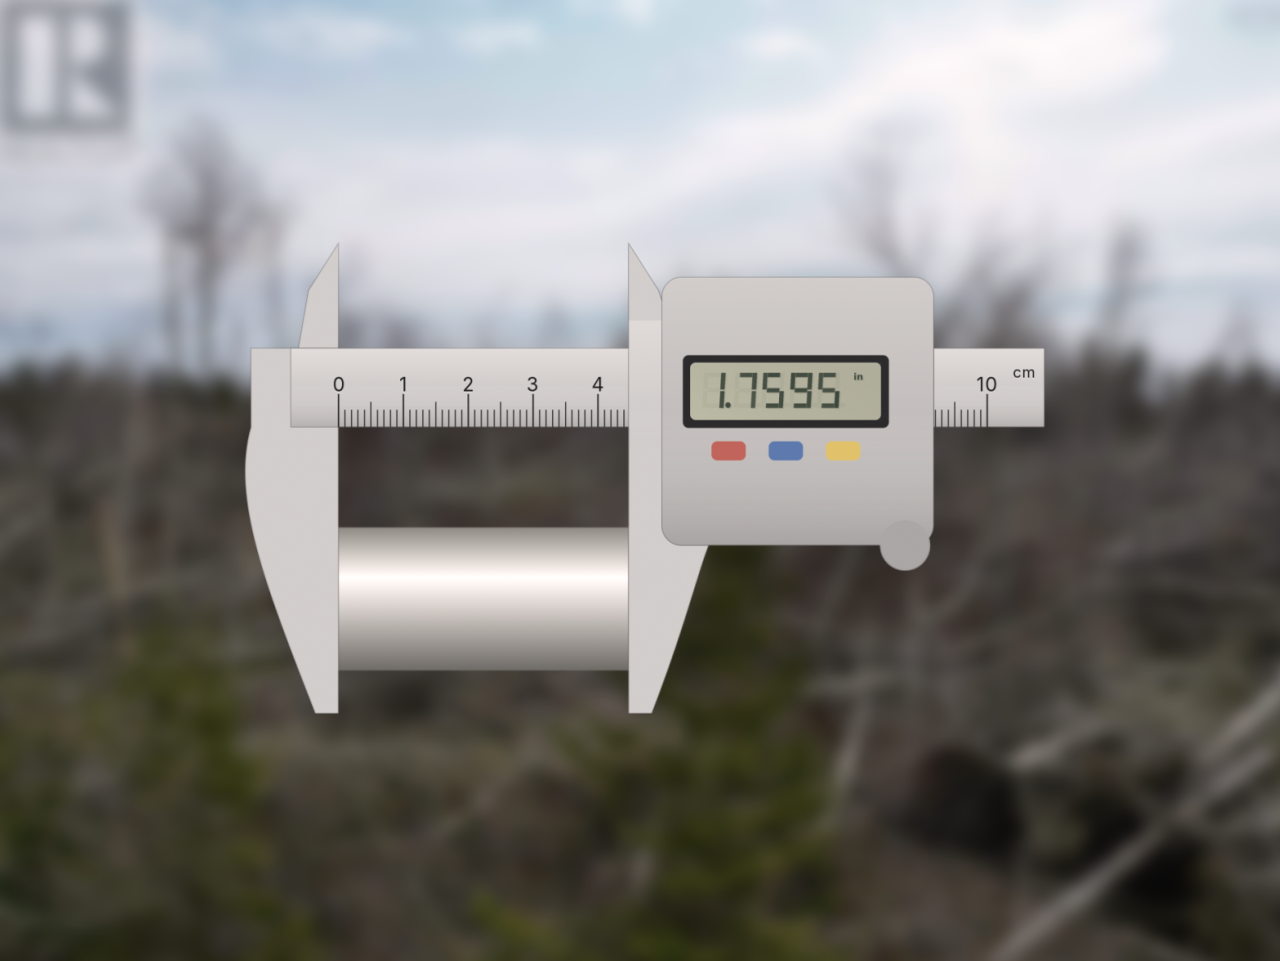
1.7595 in
